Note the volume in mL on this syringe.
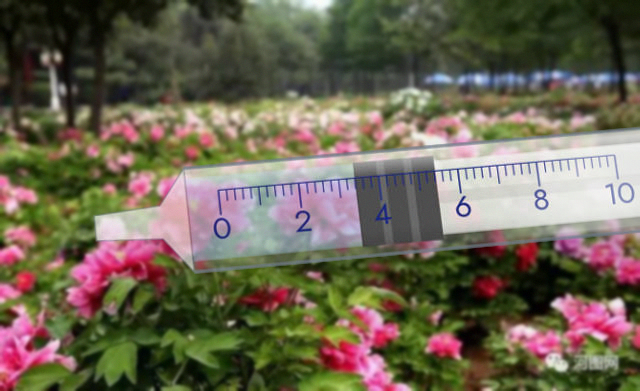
3.4 mL
